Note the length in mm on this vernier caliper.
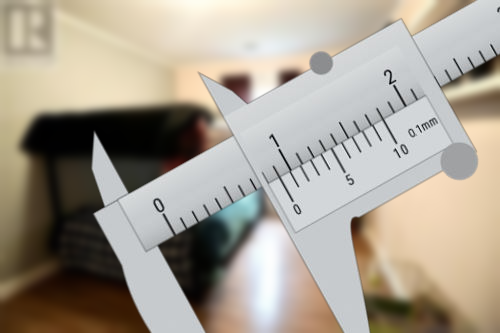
9.0 mm
